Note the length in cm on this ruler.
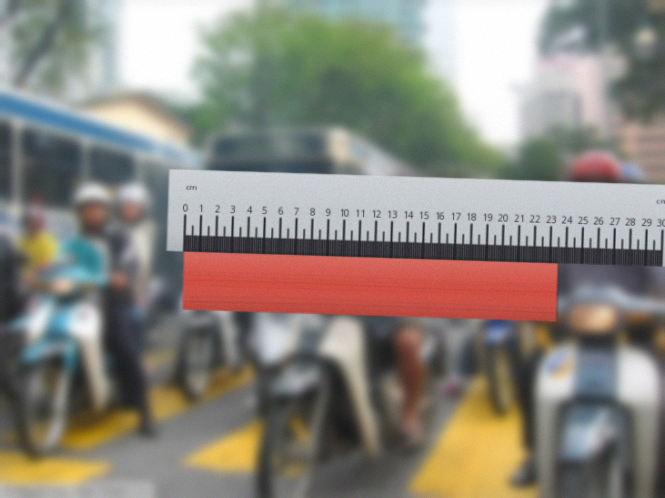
23.5 cm
